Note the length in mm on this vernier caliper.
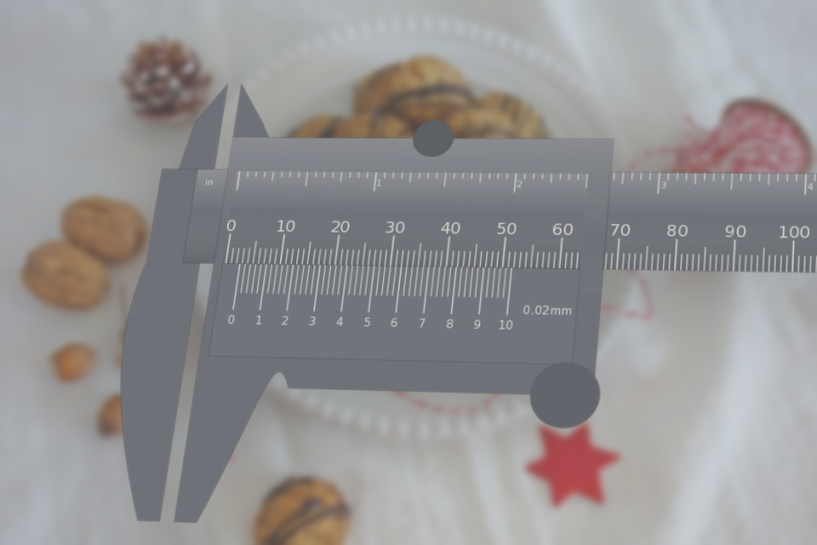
2.6 mm
